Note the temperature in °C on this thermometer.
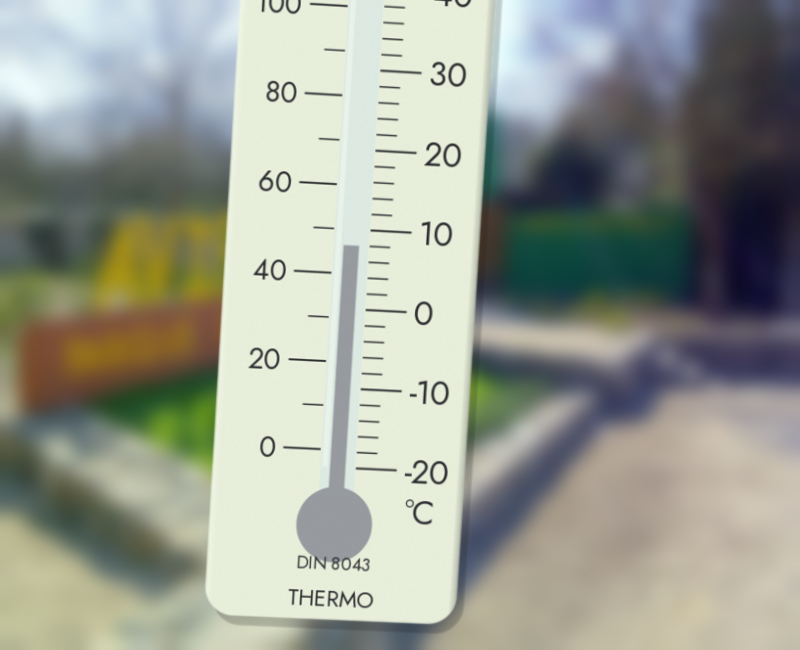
8 °C
